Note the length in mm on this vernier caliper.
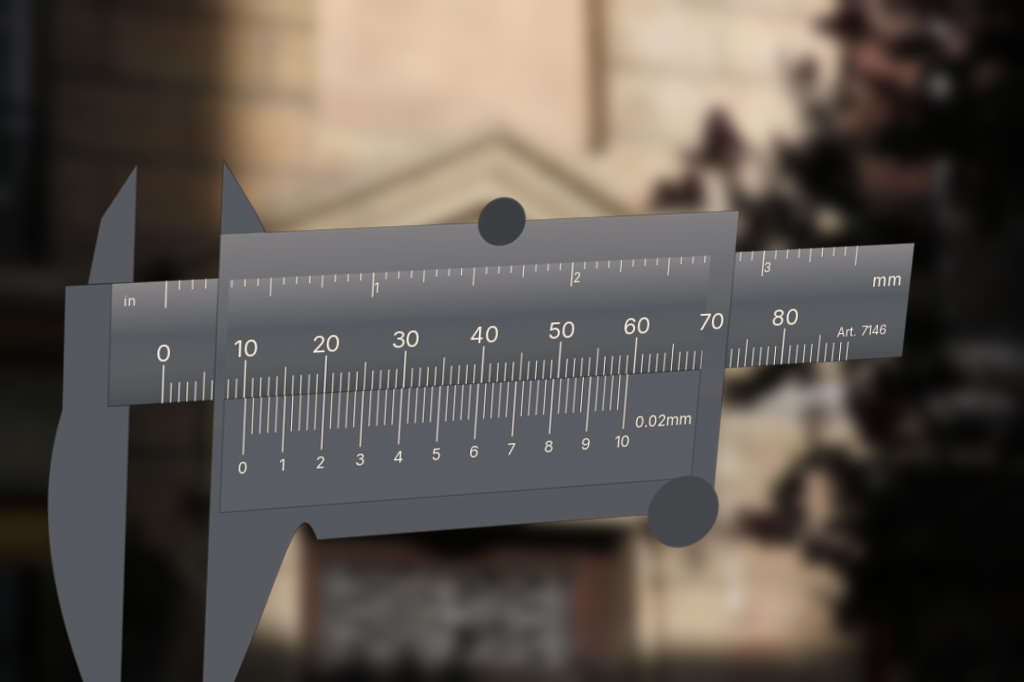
10.2 mm
